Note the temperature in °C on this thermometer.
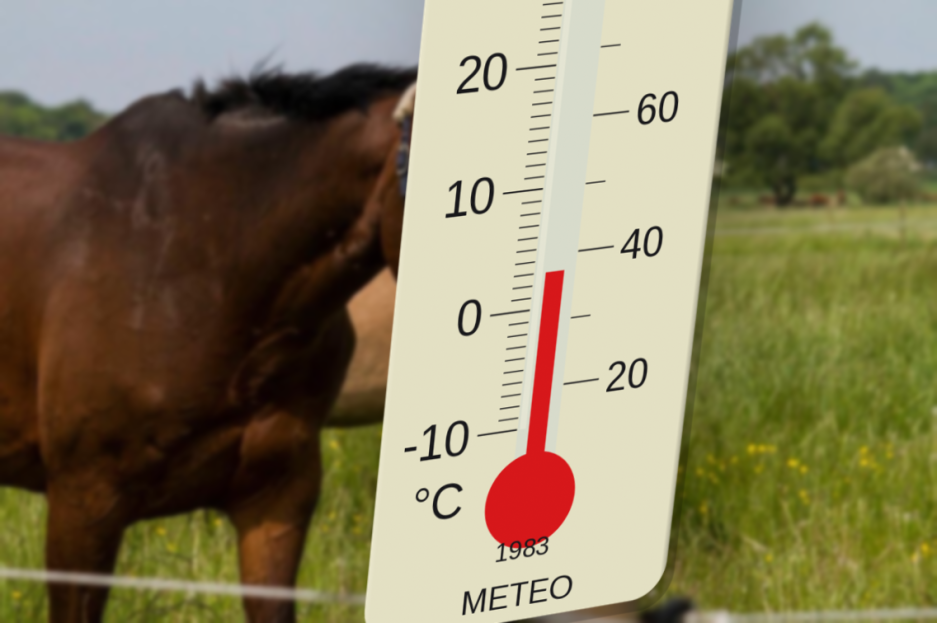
3 °C
